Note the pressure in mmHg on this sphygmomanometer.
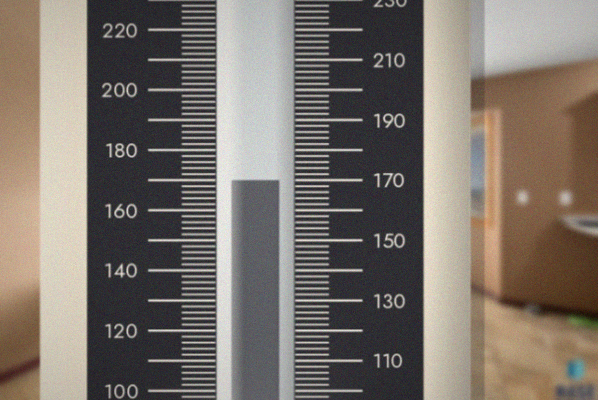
170 mmHg
